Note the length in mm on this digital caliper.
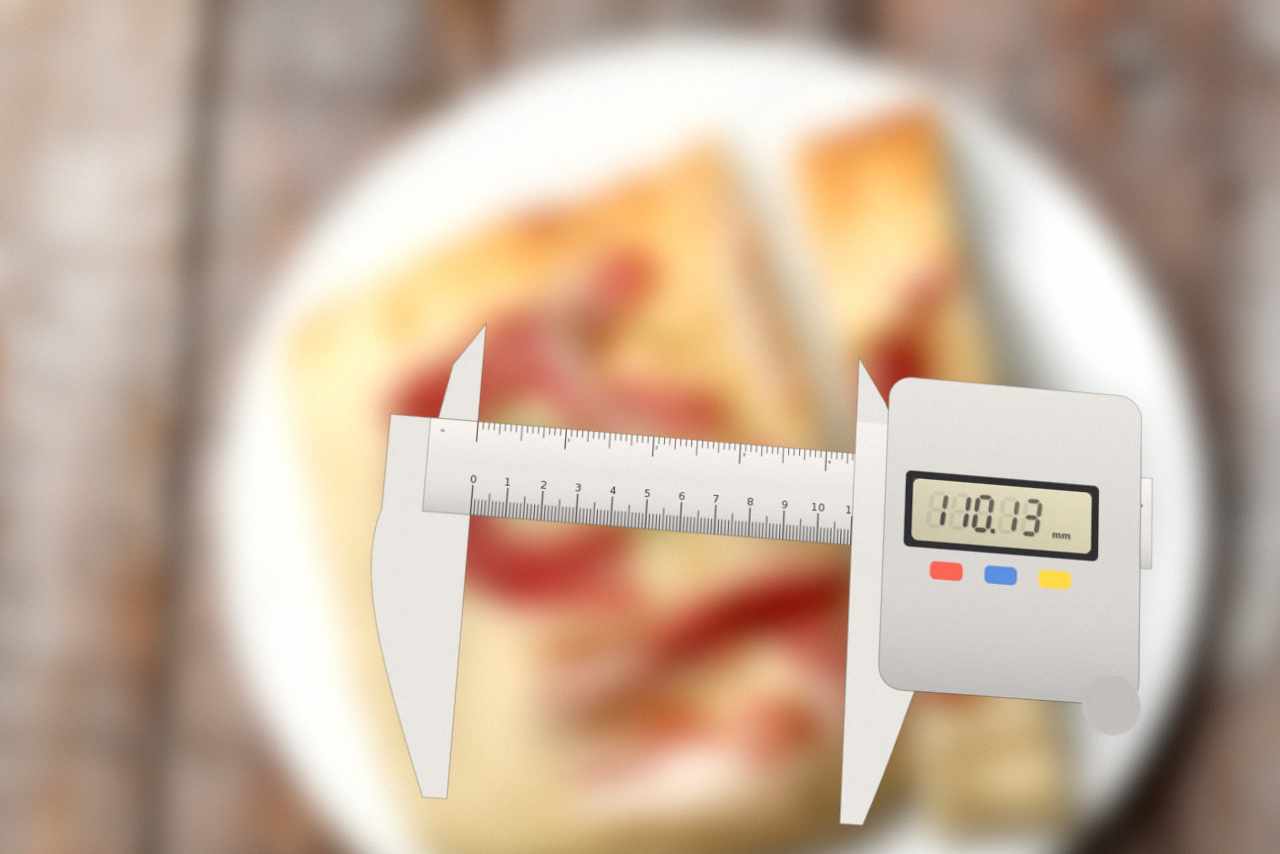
110.13 mm
